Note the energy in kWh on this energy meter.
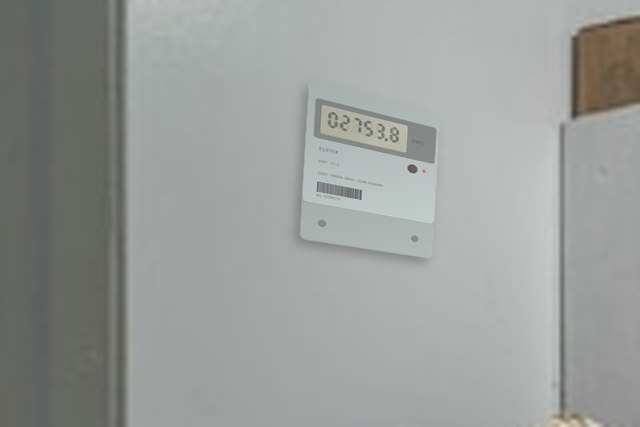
2753.8 kWh
